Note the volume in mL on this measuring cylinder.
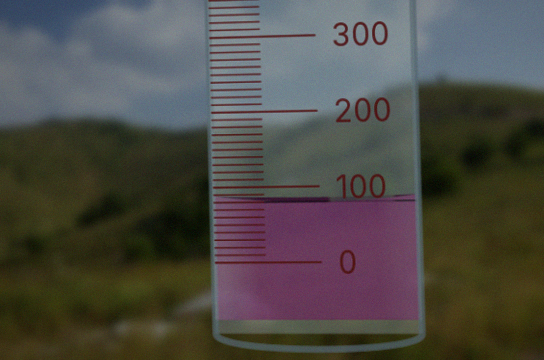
80 mL
